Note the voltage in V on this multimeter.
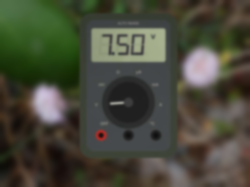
7.50 V
